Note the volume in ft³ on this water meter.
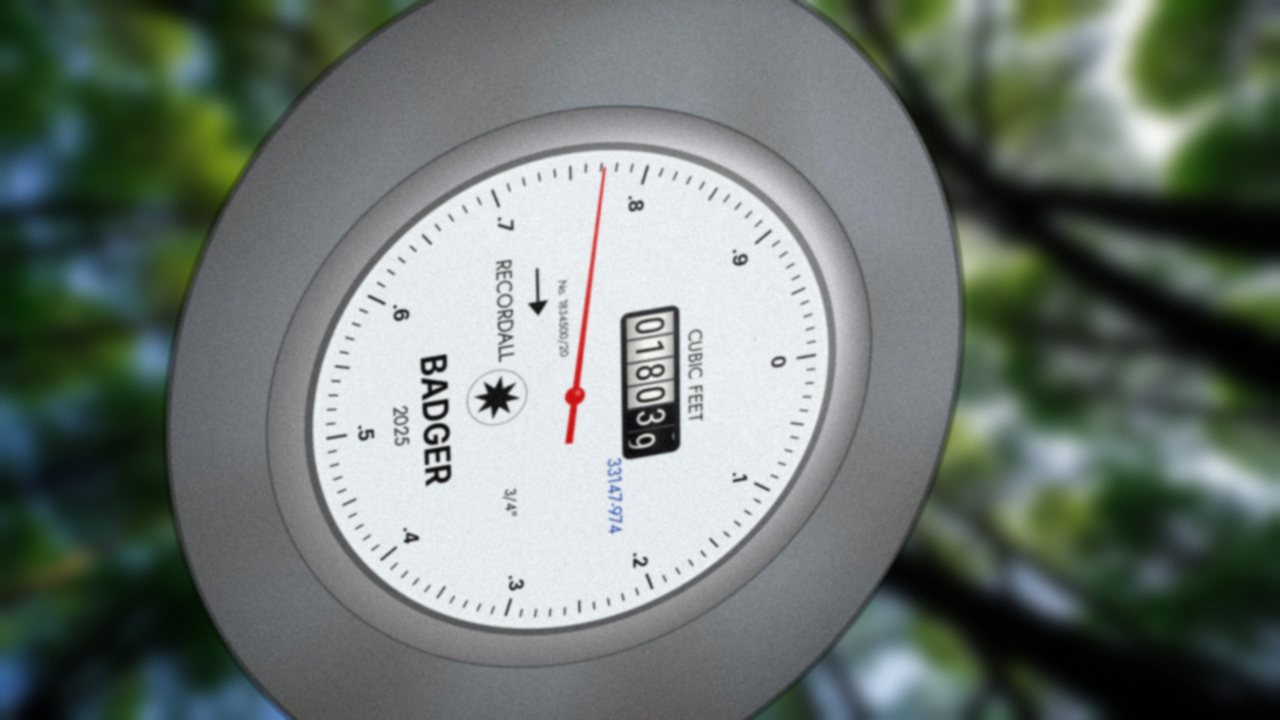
18038.77 ft³
